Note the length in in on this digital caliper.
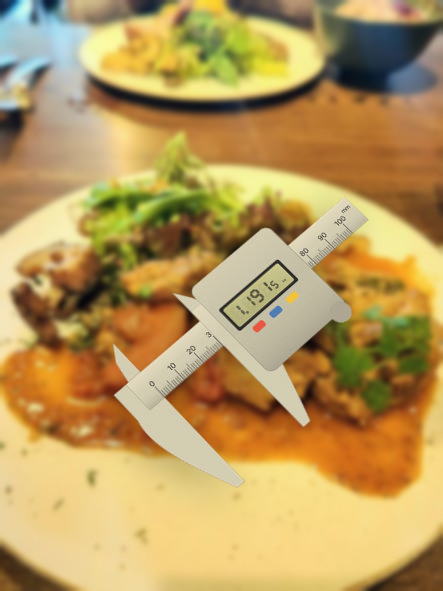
1.1915 in
